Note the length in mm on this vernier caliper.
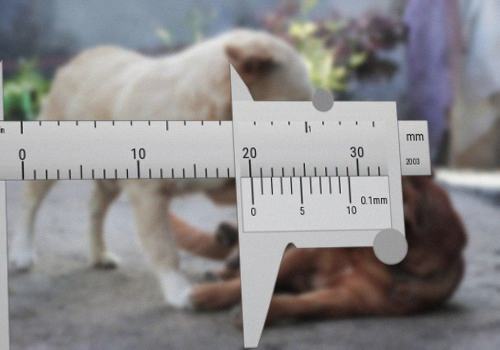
20.1 mm
